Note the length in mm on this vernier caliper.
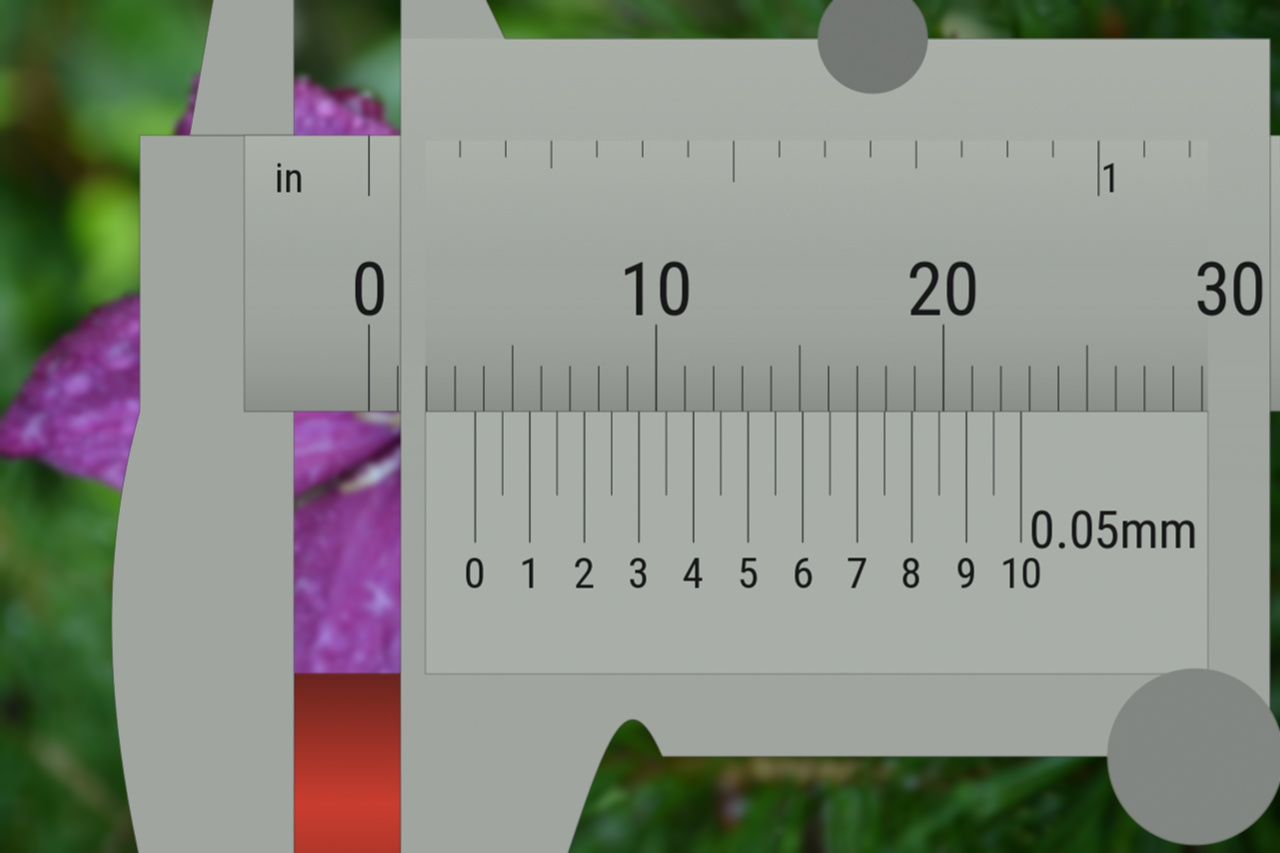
3.70 mm
